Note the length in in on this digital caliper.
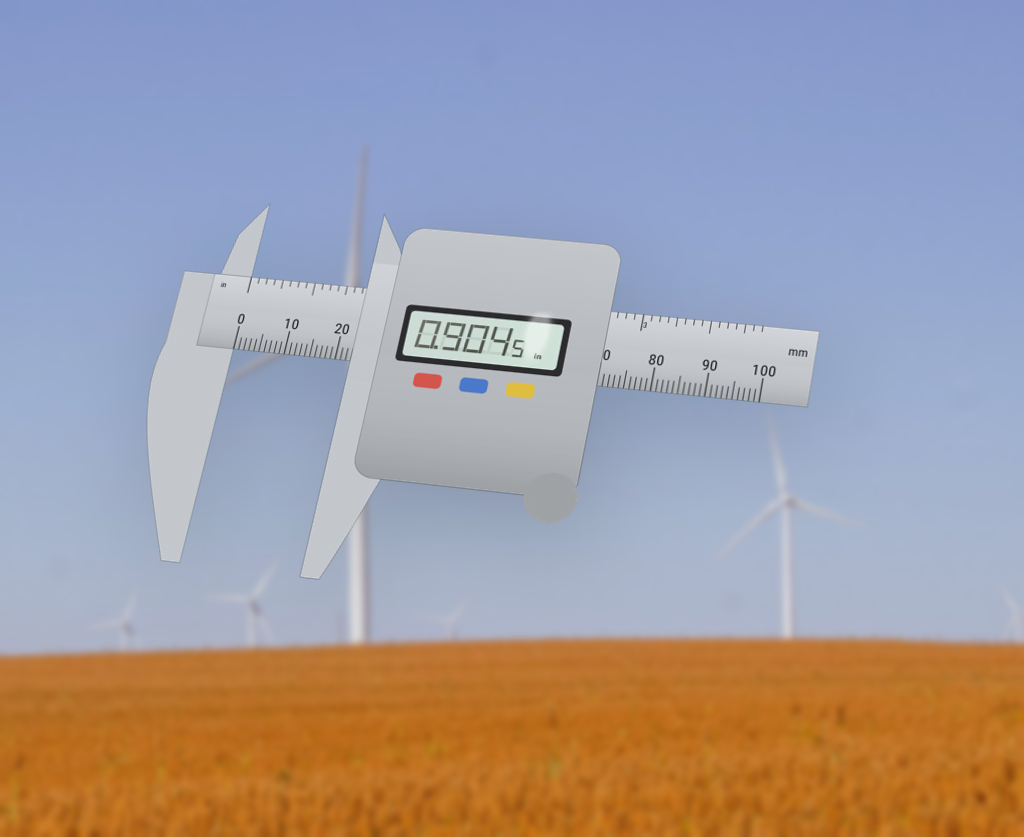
0.9045 in
